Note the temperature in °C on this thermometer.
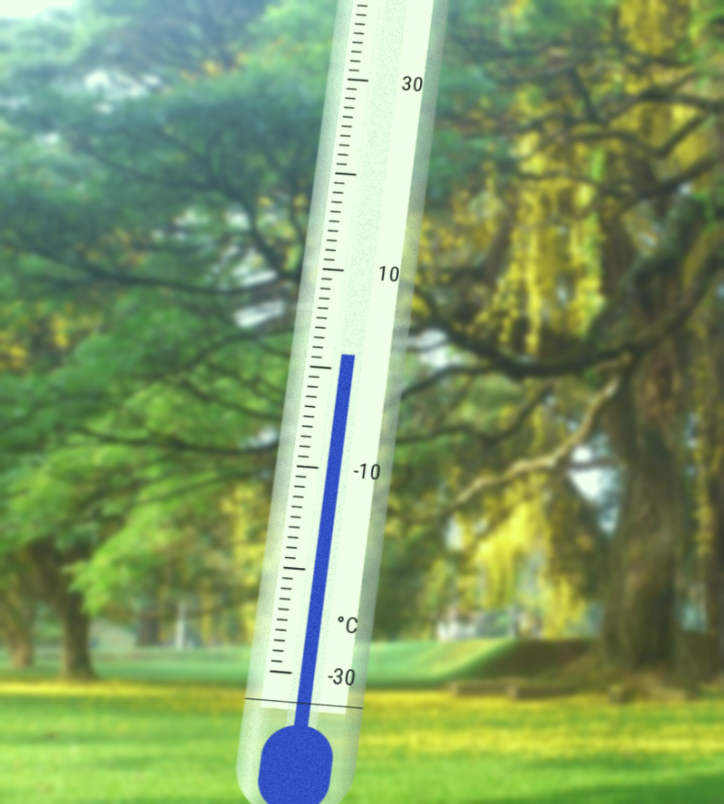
1.5 °C
